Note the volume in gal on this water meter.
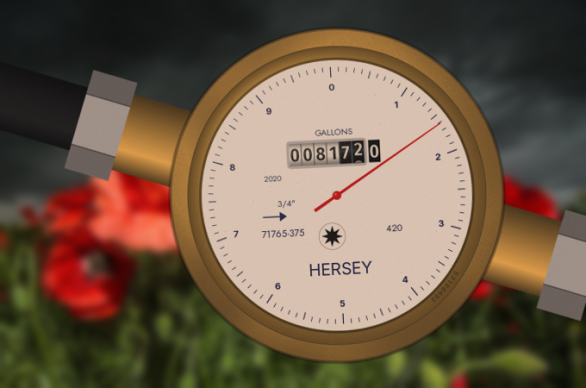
81721.6 gal
